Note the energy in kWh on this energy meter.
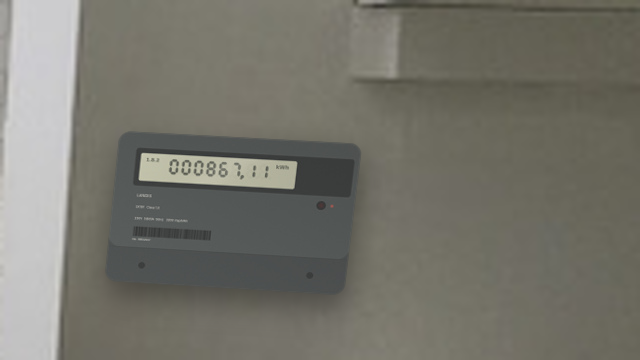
867.11 kWh
